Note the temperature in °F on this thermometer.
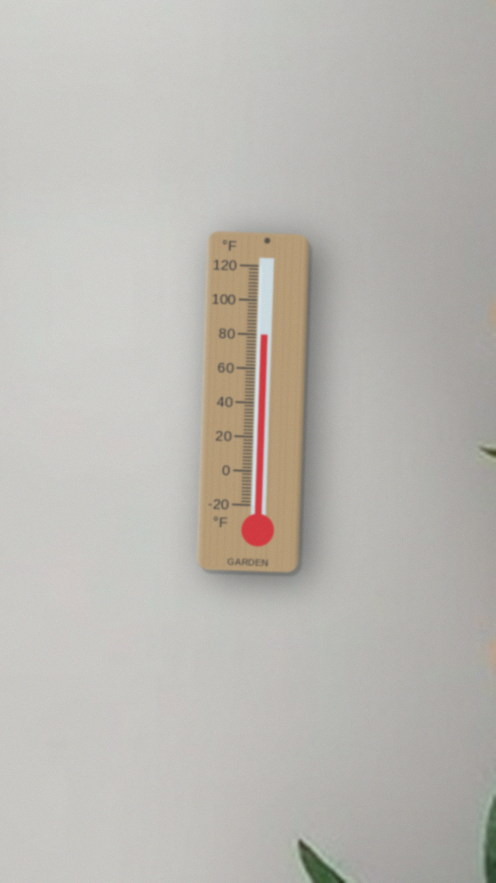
80 °F
